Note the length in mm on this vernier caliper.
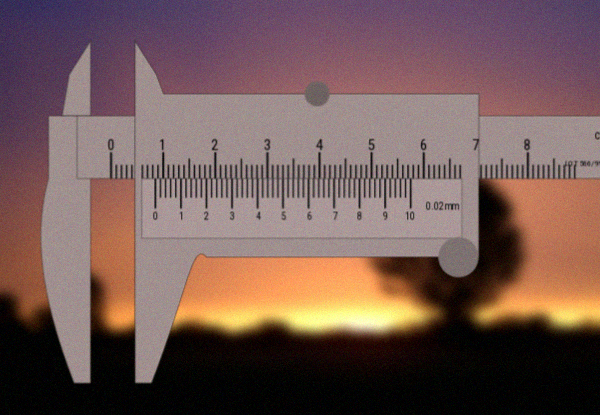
8.5 mm
